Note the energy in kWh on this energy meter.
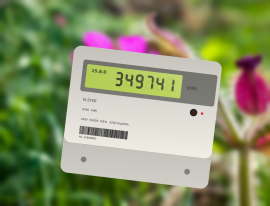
349741 kWh
